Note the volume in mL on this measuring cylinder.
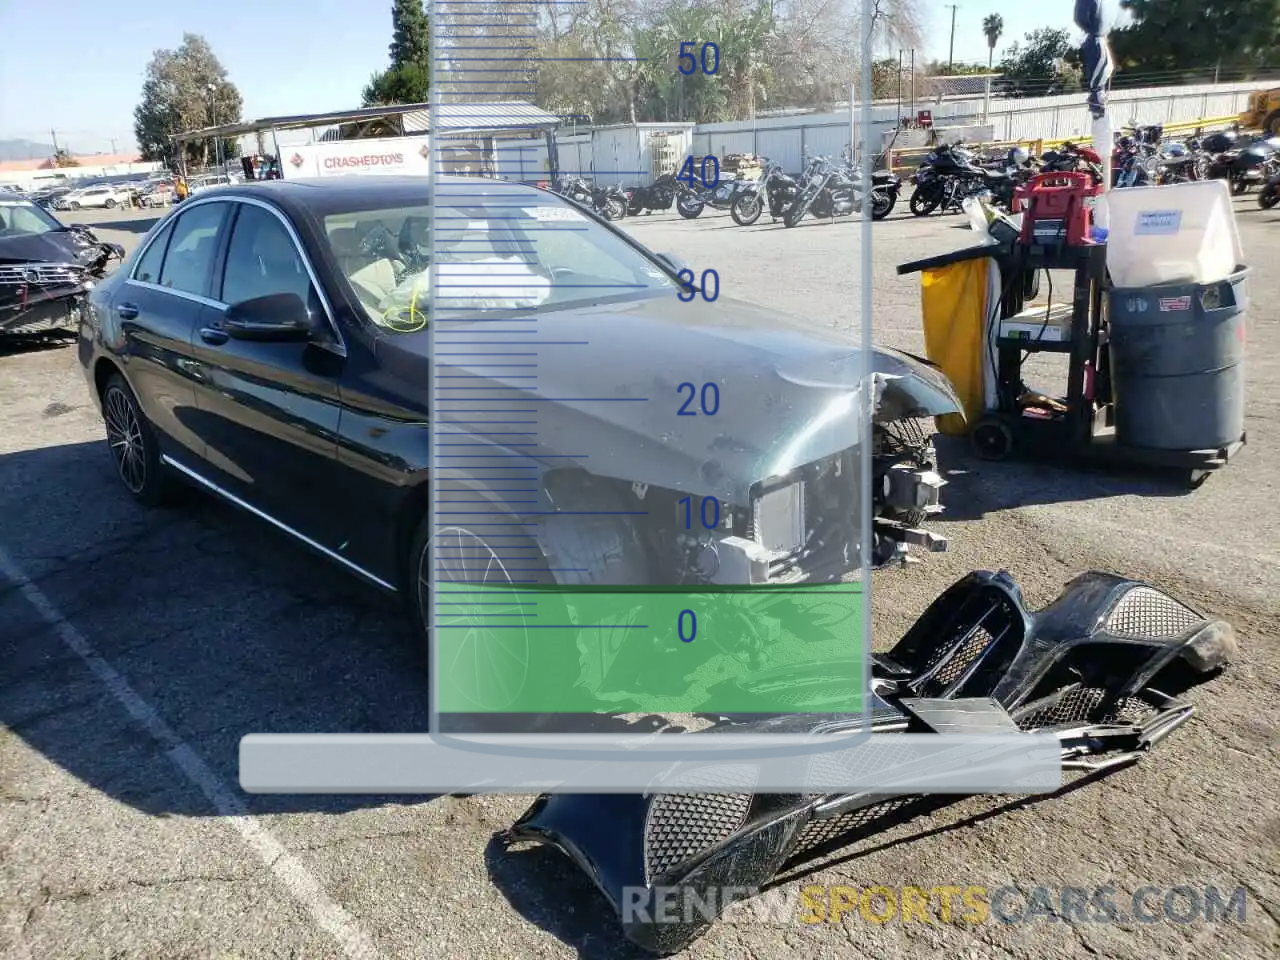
3 mL
